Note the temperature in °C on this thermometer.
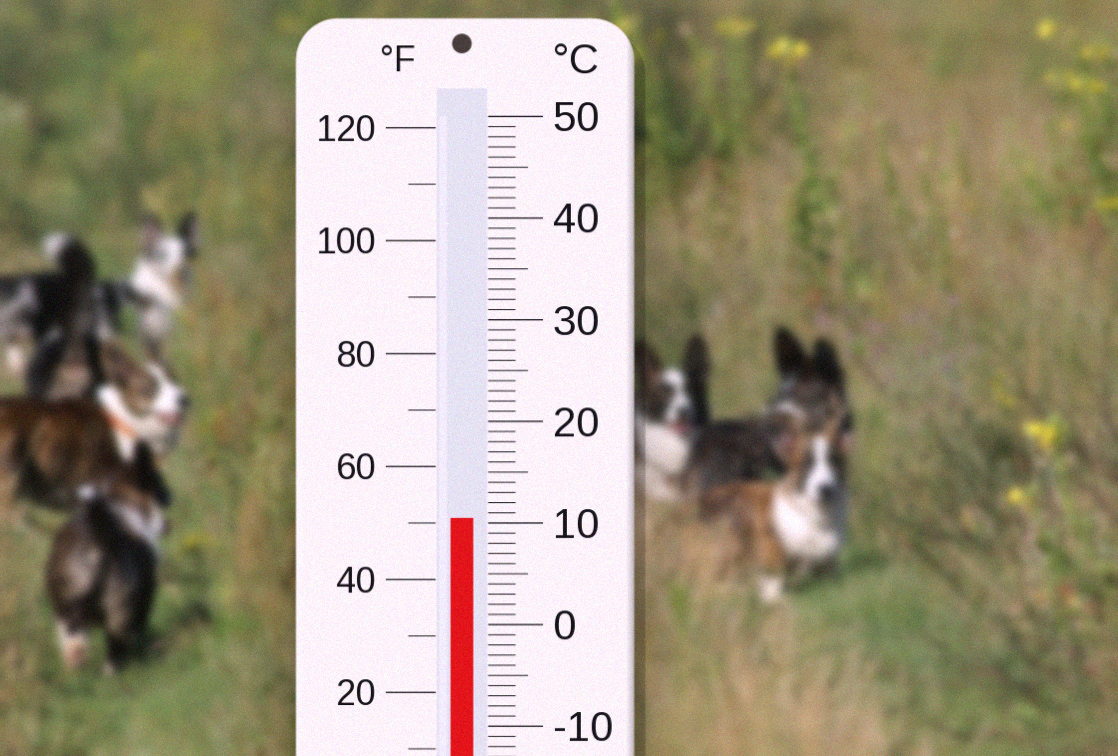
10.5 °C
